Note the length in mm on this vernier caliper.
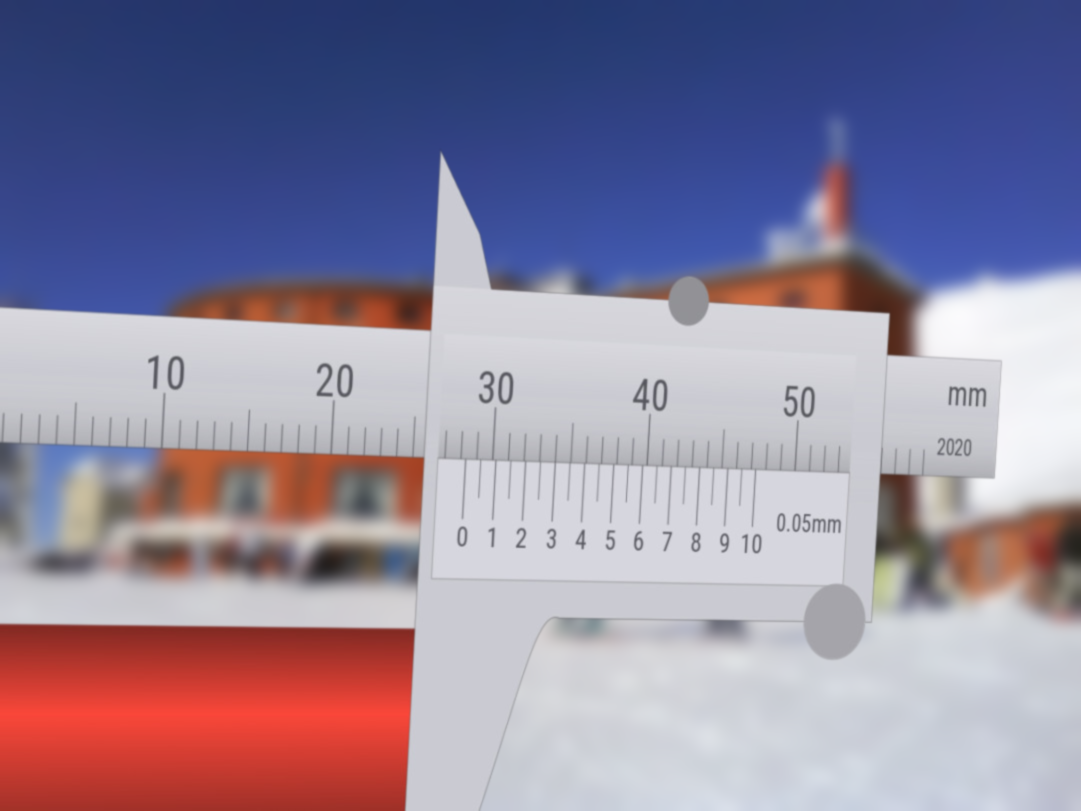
28.3 mm
